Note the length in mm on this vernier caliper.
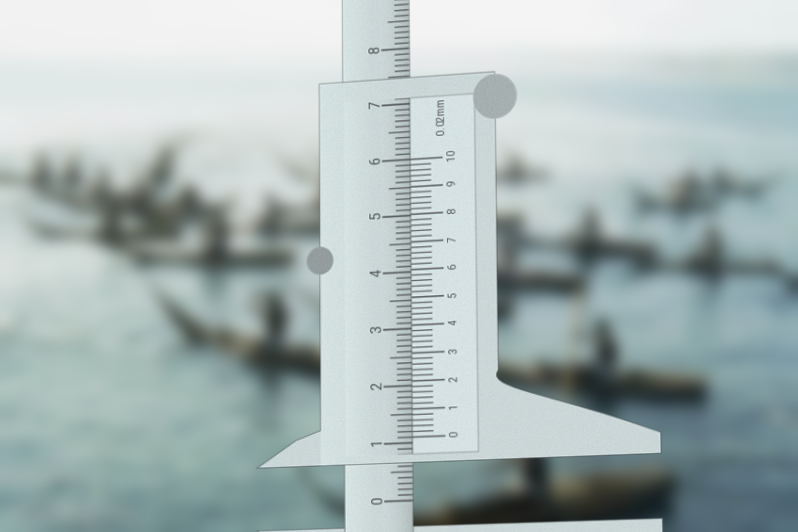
11.0 mm
